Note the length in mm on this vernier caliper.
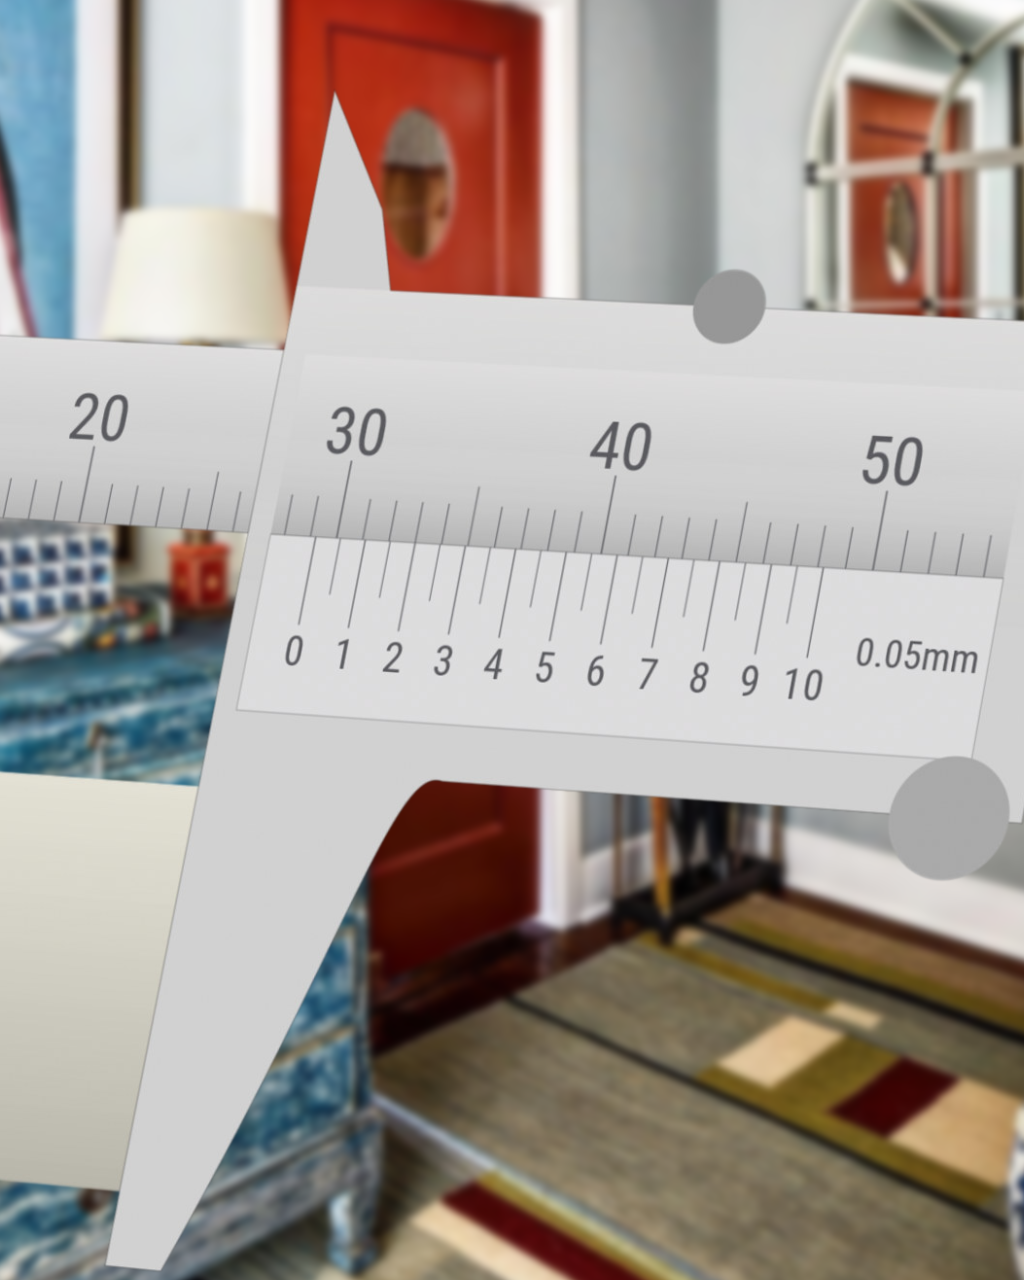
29.20 mm
